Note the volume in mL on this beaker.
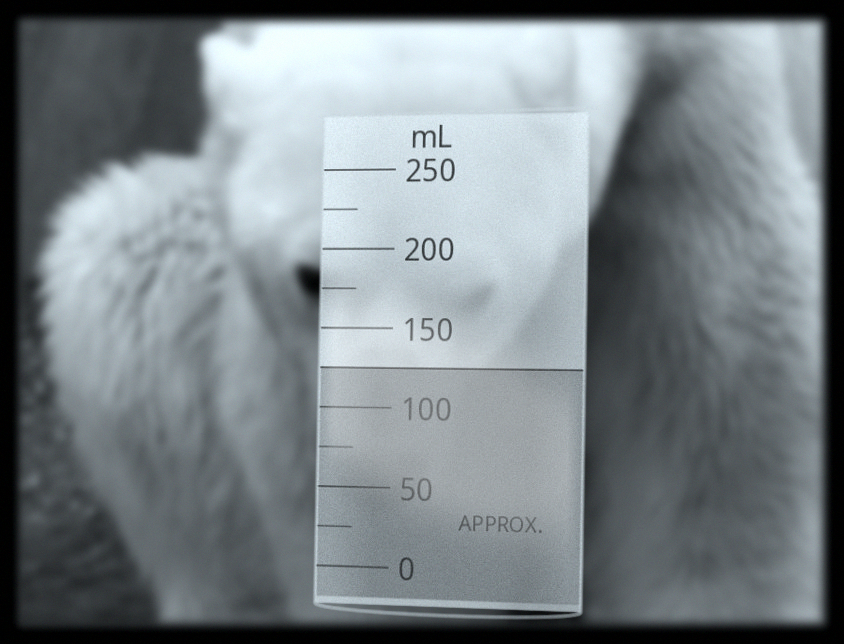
125 mL
